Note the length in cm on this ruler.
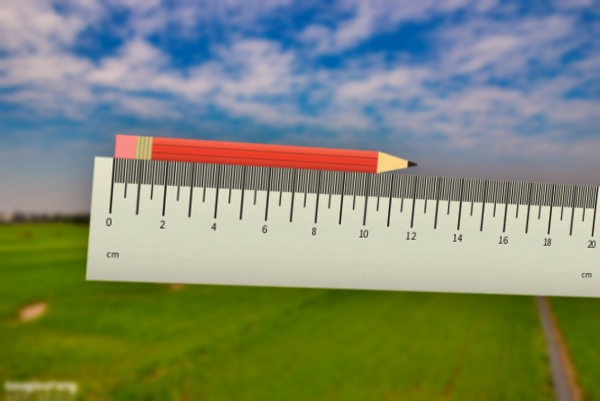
12 cm
